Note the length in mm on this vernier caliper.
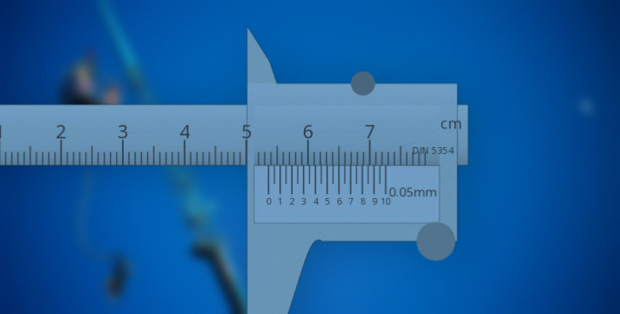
53.6 mm
